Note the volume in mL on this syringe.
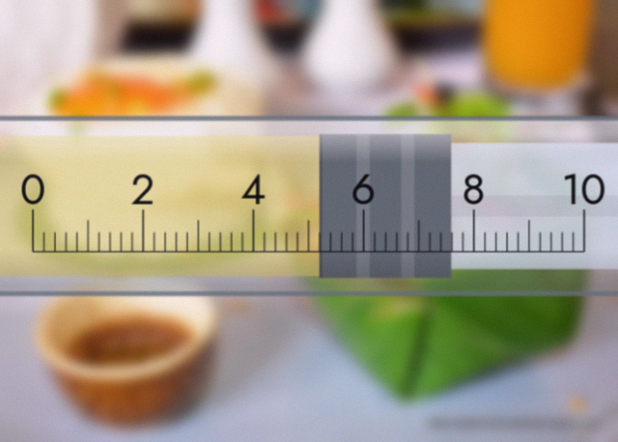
5.2 mL
